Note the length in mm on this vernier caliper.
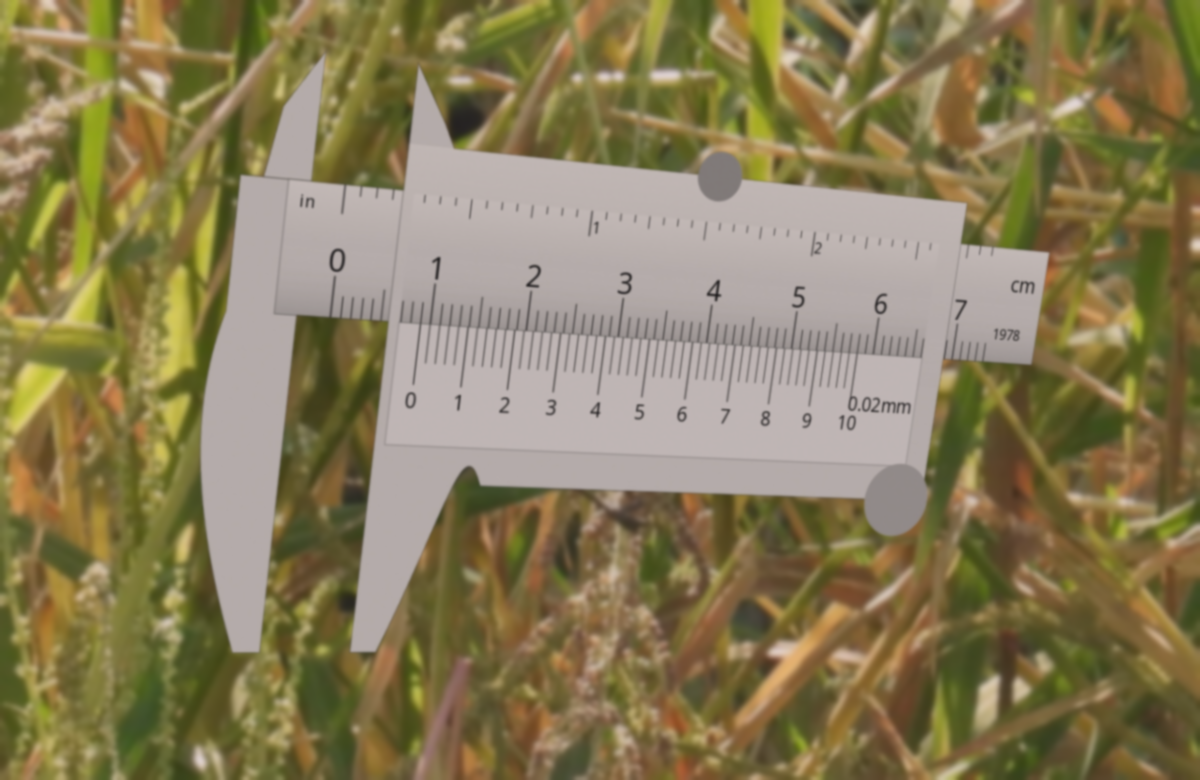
9.0 mm
